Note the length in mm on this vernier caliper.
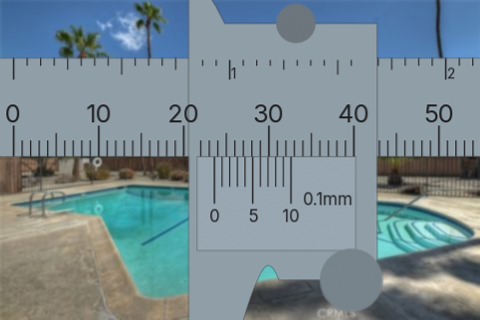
23.6 mm
